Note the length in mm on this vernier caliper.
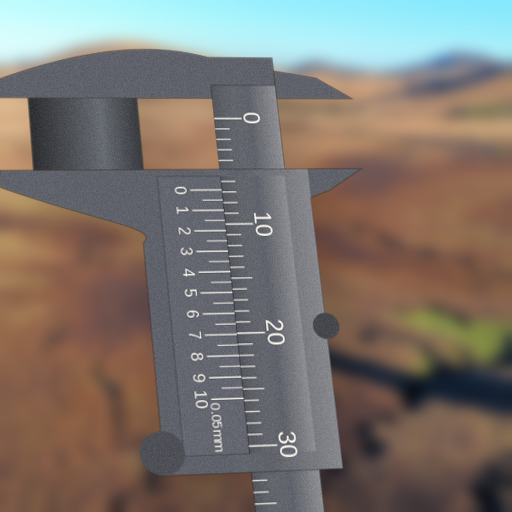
6.8 mm
